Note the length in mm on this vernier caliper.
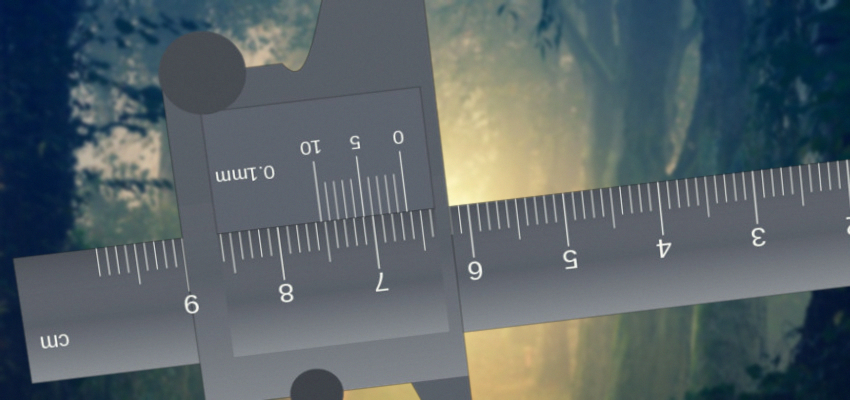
66.4 mm
